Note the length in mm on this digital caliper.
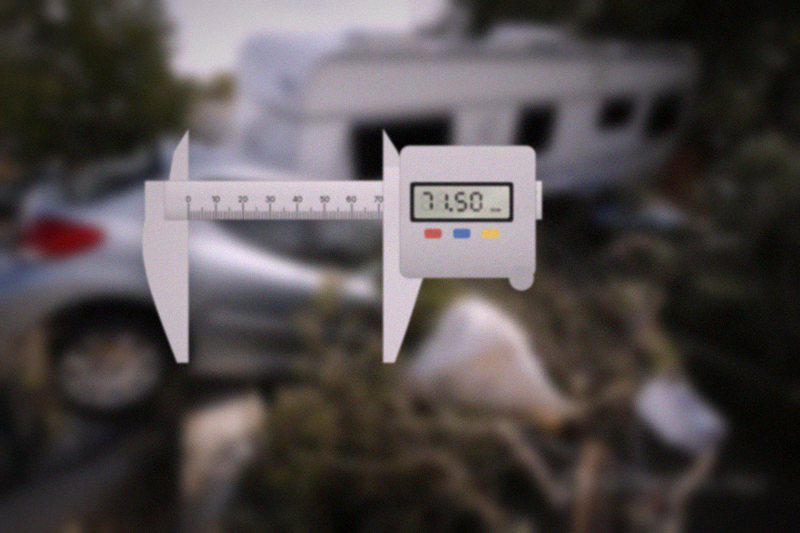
71.50 mm
